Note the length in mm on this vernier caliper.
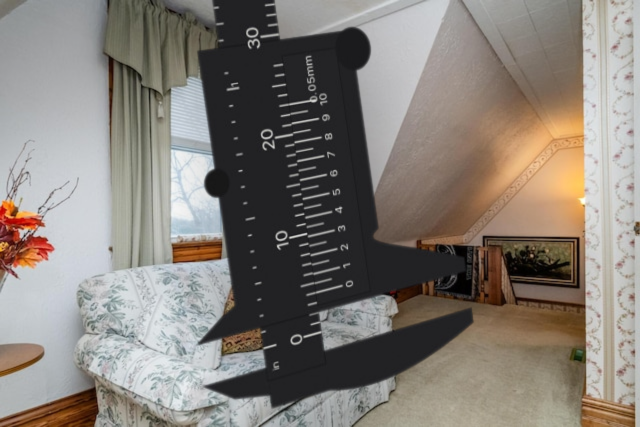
4.0 mm
